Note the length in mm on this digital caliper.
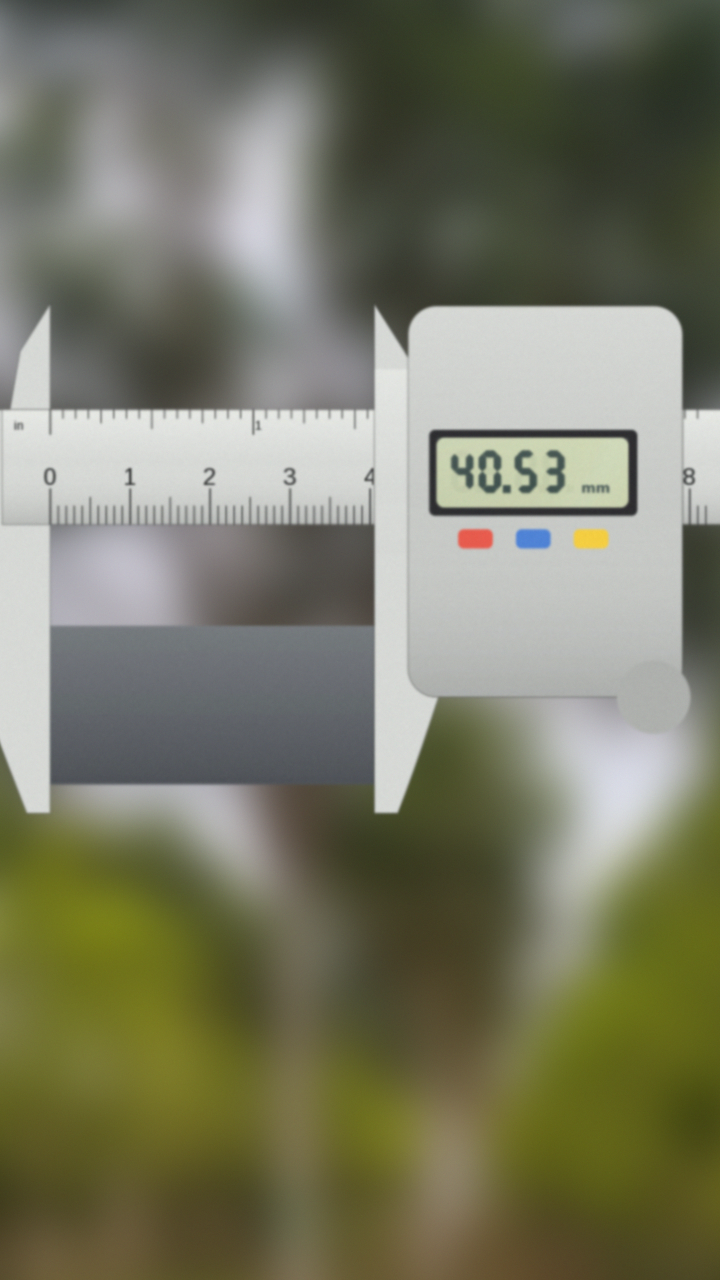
40.53 mm
